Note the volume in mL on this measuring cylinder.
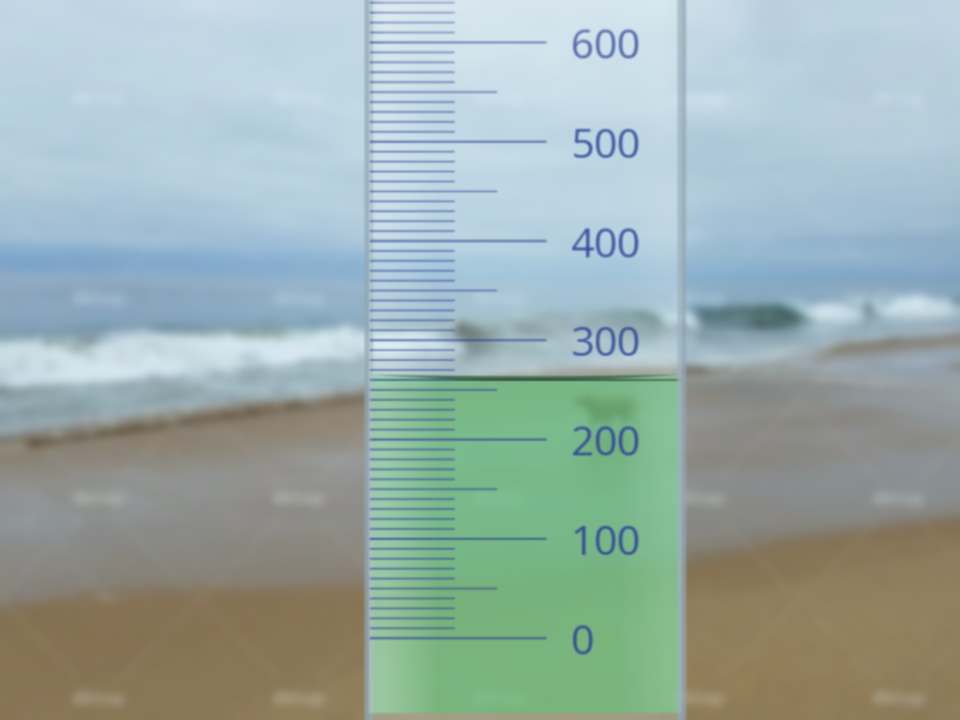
260 mL
